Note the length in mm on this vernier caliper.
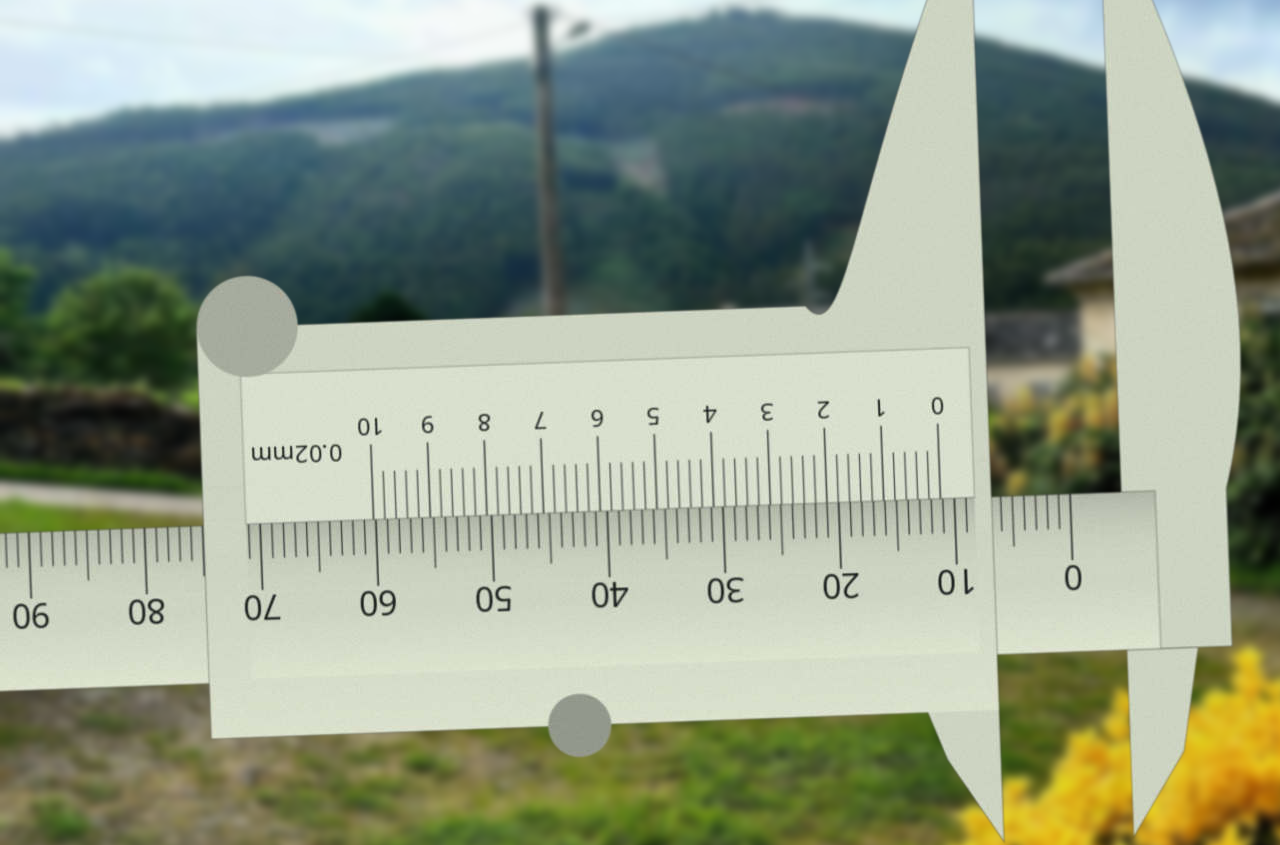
11.2 mm
